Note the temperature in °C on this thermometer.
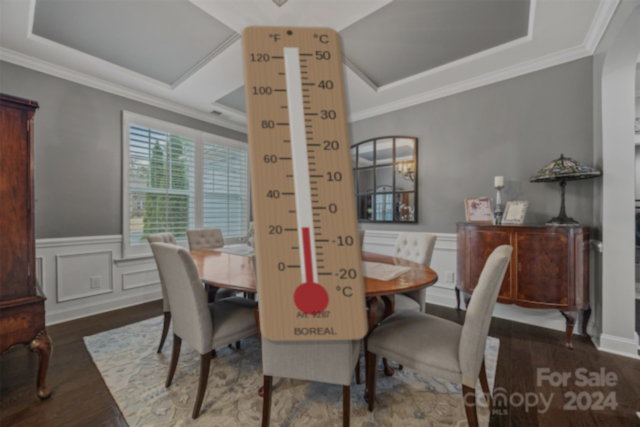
-6 °C
